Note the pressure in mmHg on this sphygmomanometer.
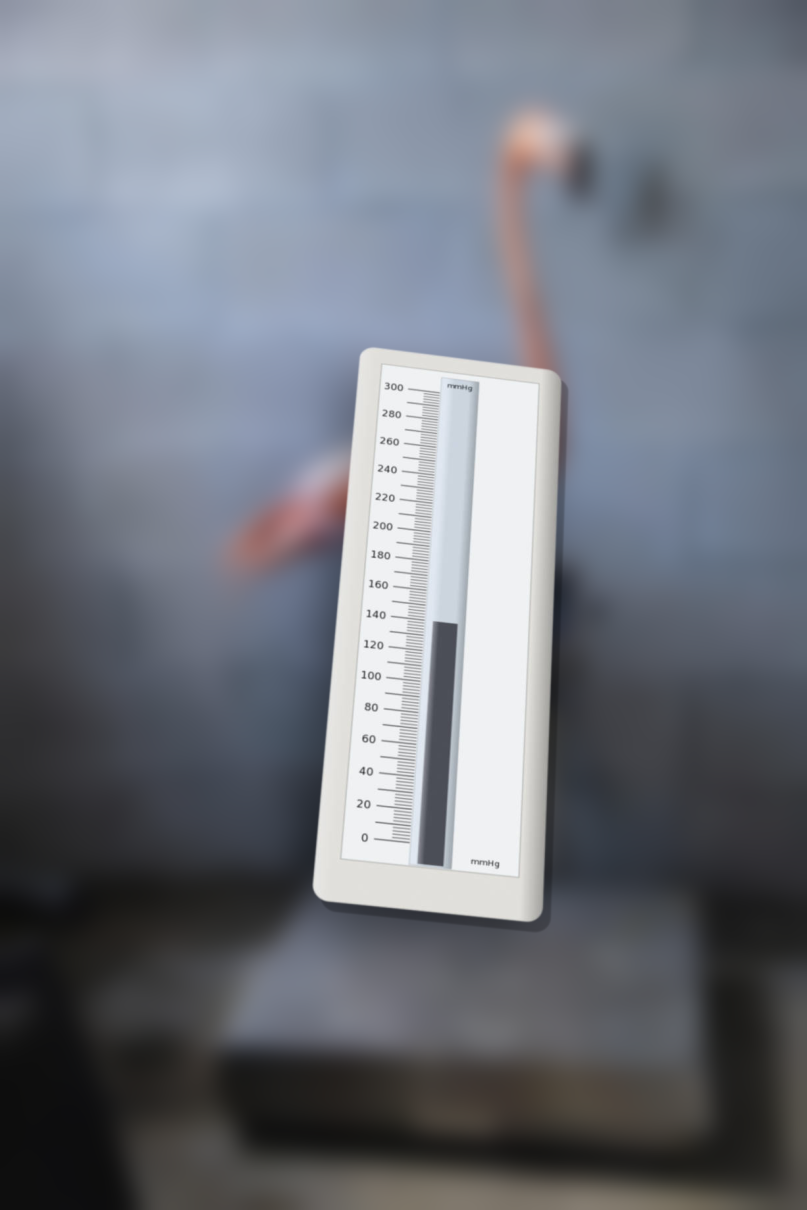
140 mmHg
